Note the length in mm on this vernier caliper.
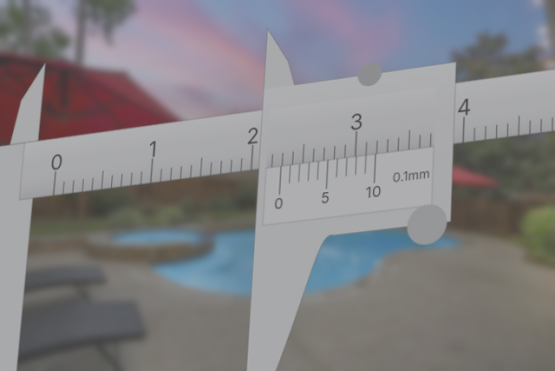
22.9 mm
